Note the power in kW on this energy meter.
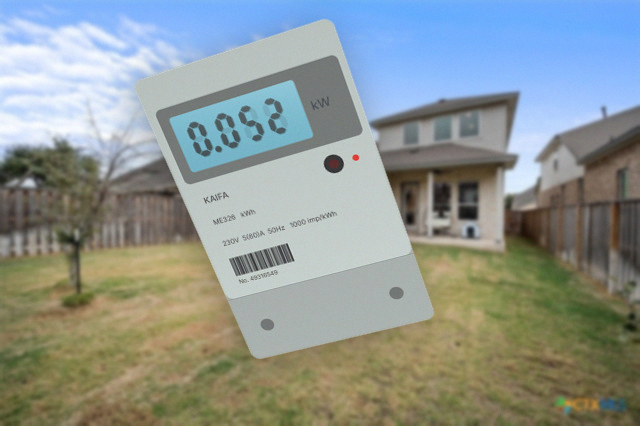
0.052 kW
